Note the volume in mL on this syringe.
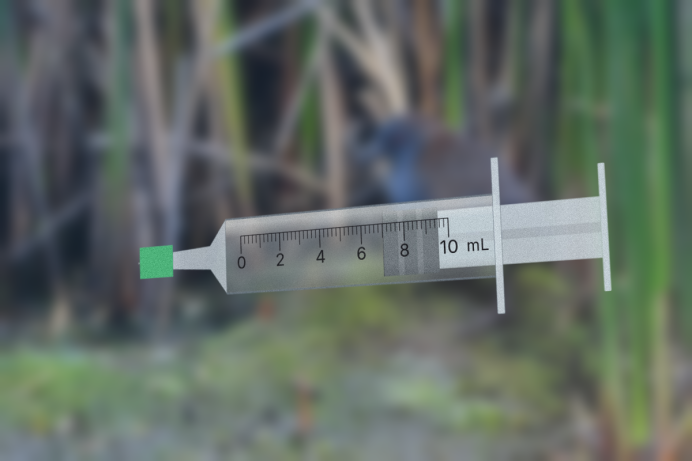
7 mL
